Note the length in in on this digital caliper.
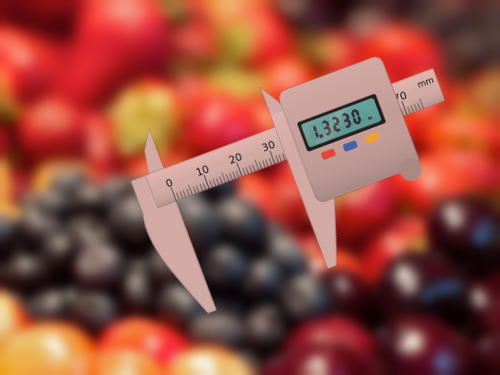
1.3230 in
